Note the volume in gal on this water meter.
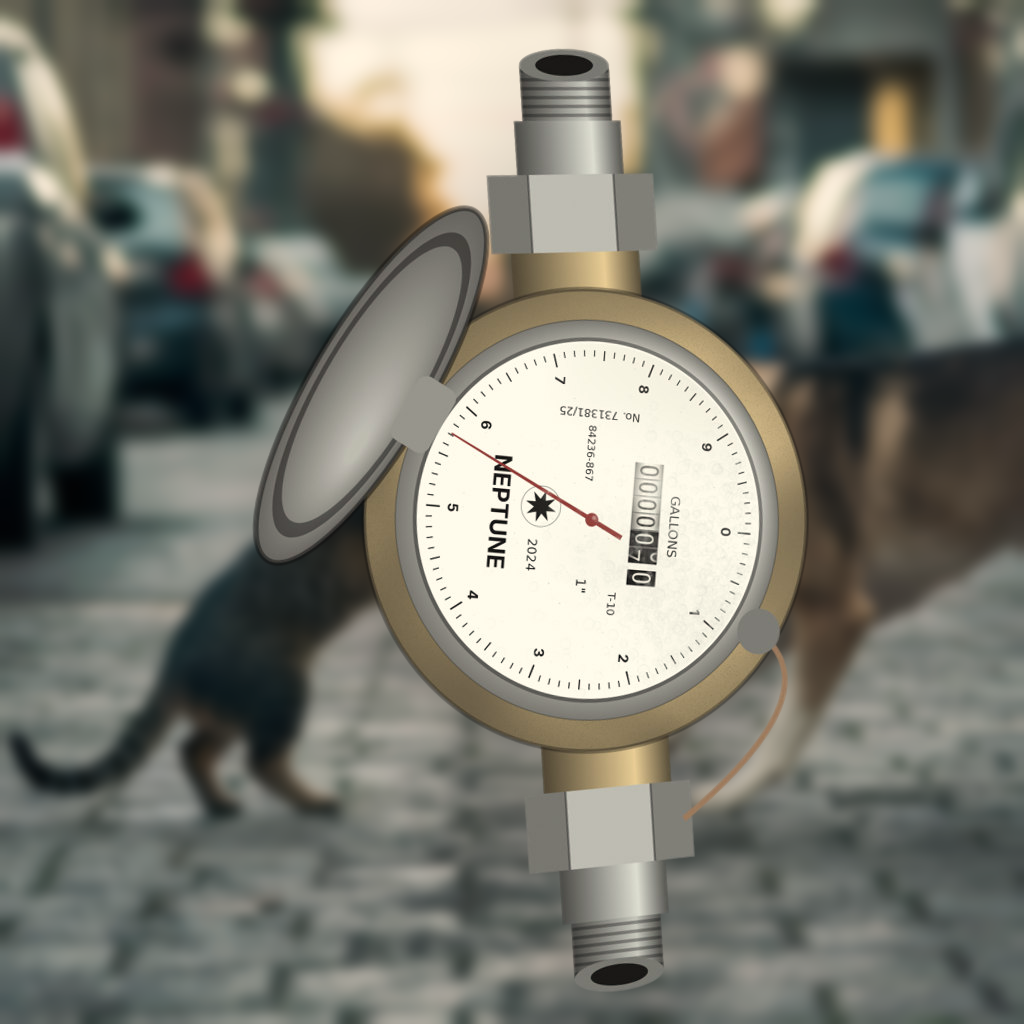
65.7 gal
